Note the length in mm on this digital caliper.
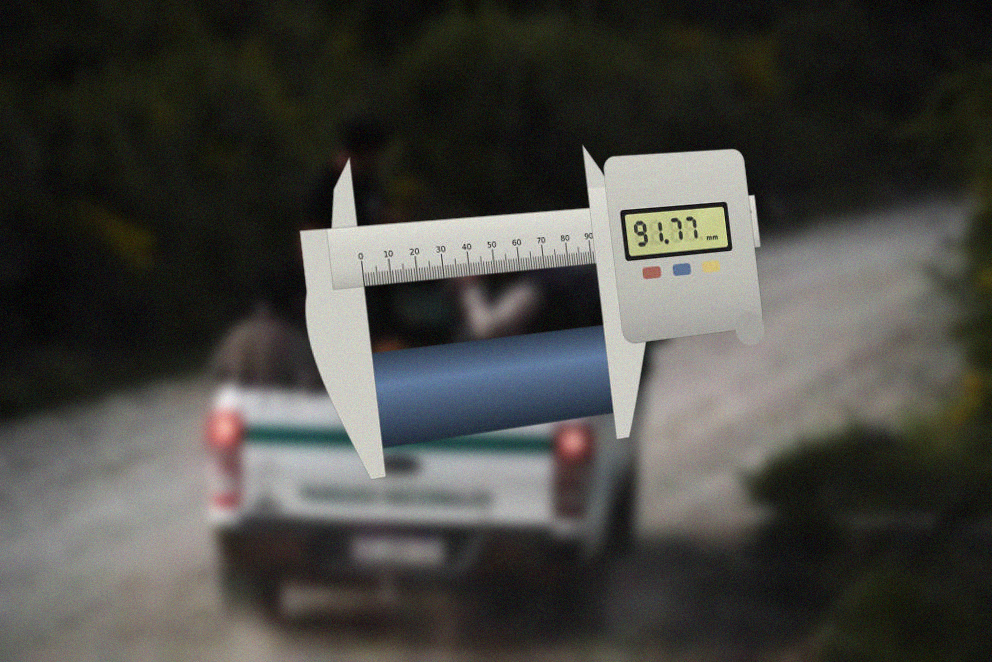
91.77 mm
